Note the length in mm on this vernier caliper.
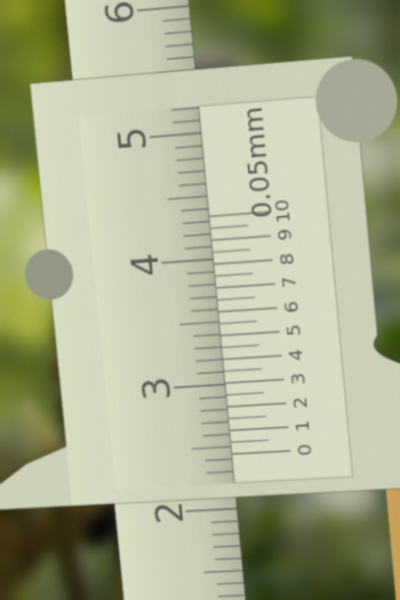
24.4 mm
